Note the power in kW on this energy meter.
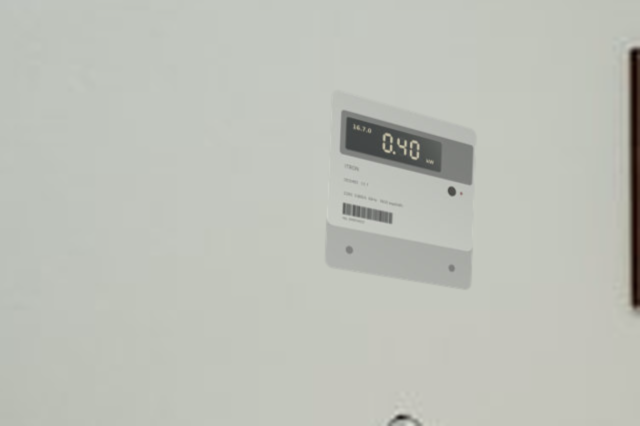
0.40 kW
